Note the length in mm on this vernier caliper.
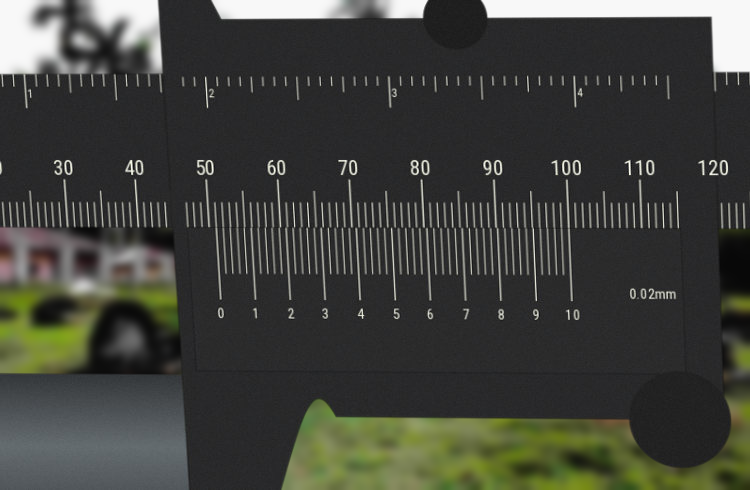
51.0 mm
